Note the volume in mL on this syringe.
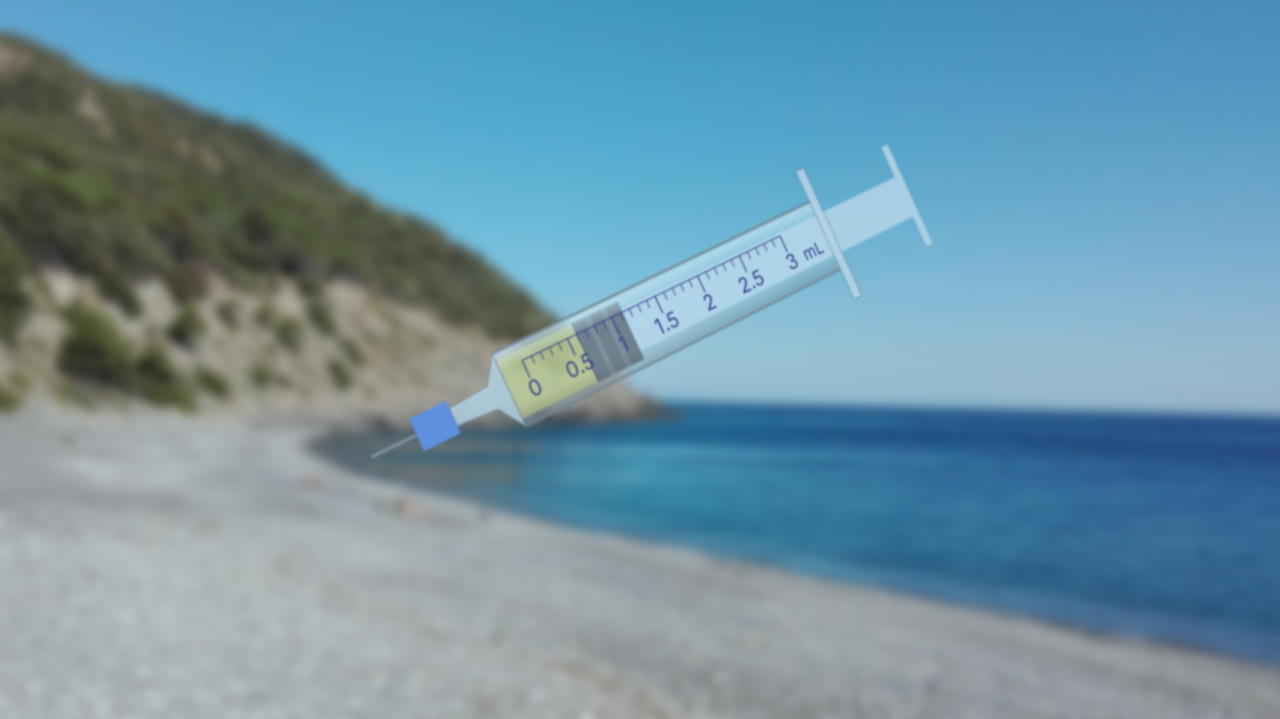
0.6 mL
